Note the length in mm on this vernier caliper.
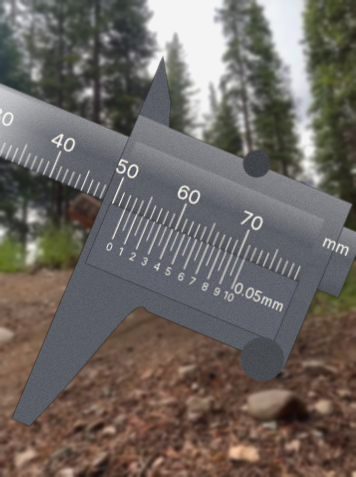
52.0 mm
